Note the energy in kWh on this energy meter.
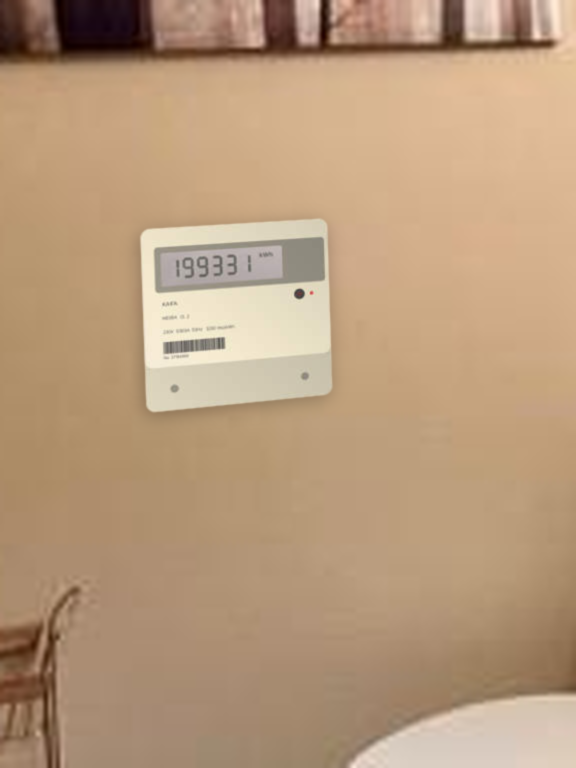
199331 kWh
